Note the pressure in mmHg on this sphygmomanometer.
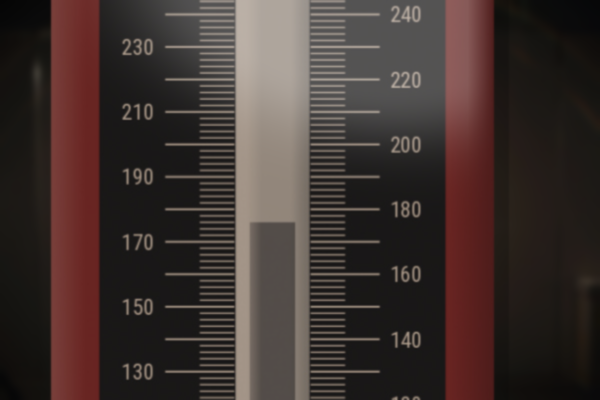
176 mmHg
